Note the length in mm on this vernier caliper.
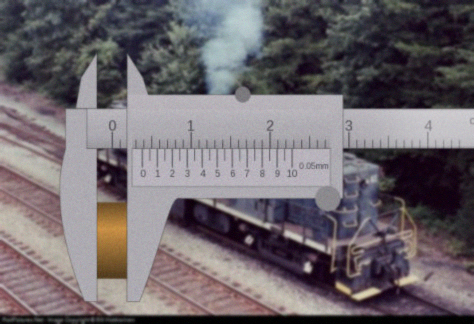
3.8 mm
